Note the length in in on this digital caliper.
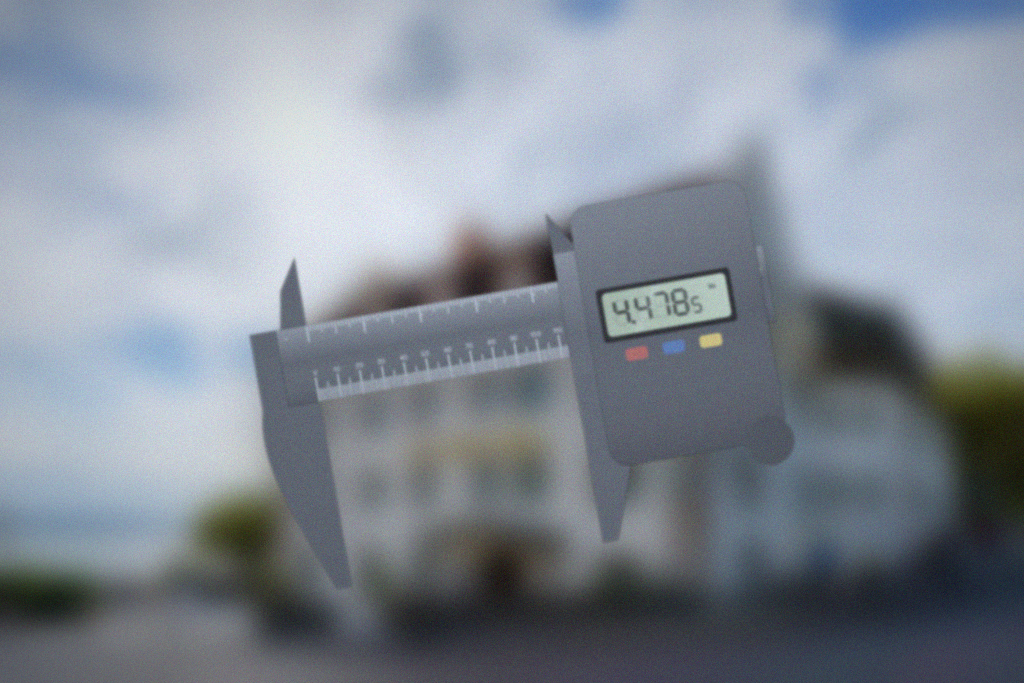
4.4785 in
